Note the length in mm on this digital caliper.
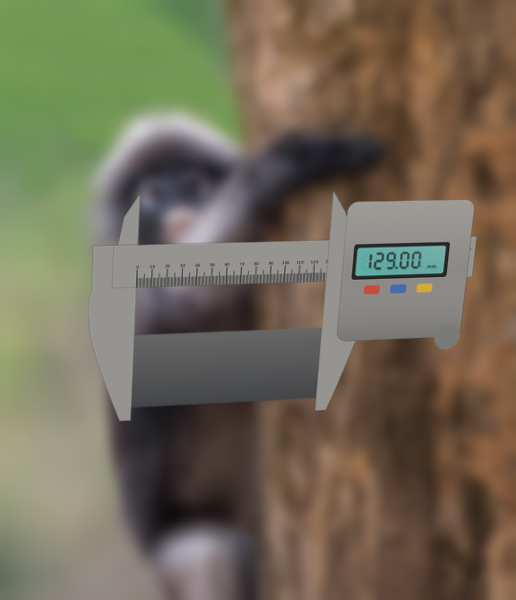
129.00 mm
